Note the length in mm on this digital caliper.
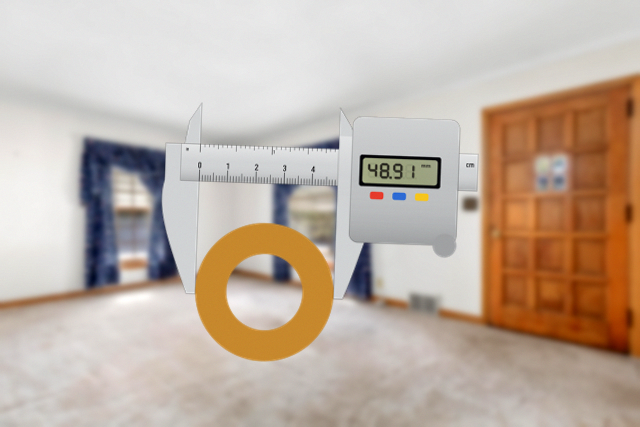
48.91 mm
